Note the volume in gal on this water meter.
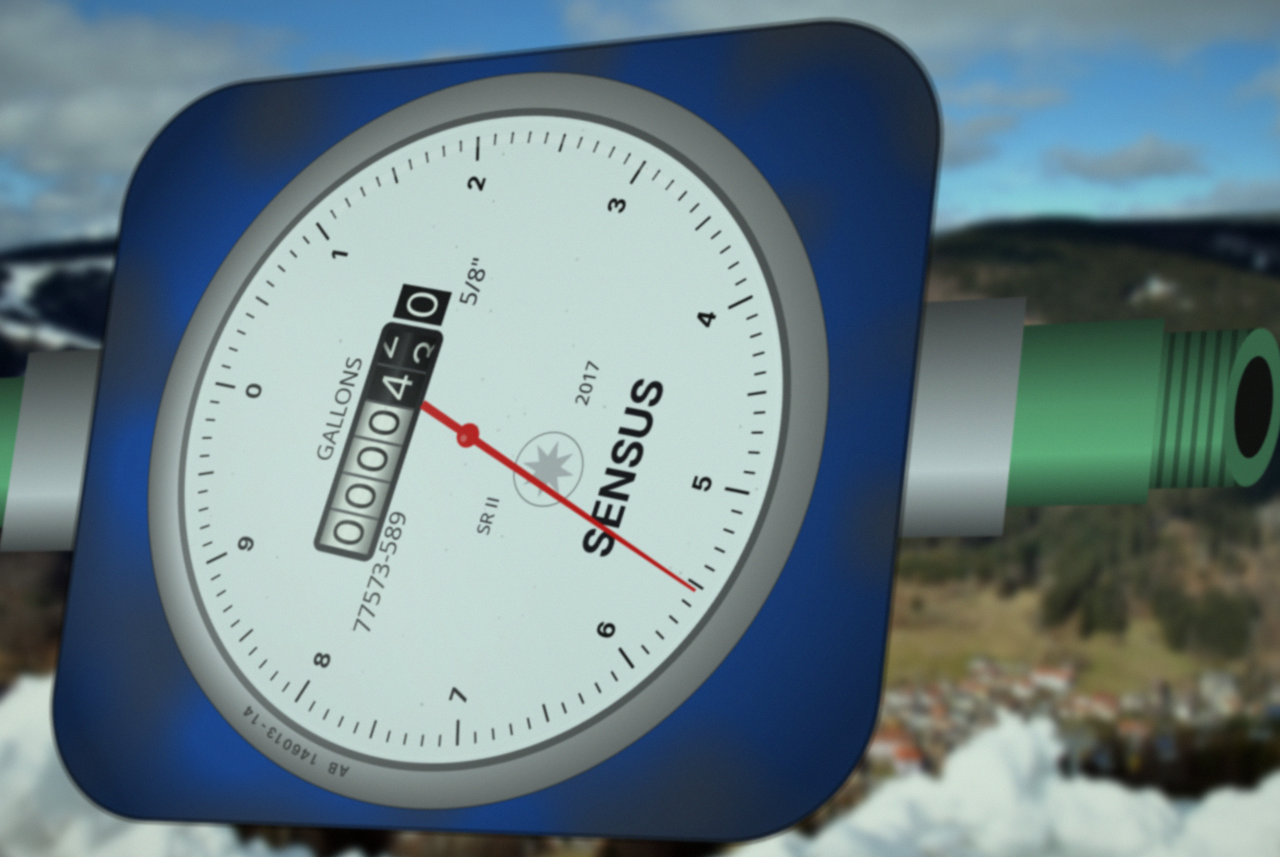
425.5 gal
